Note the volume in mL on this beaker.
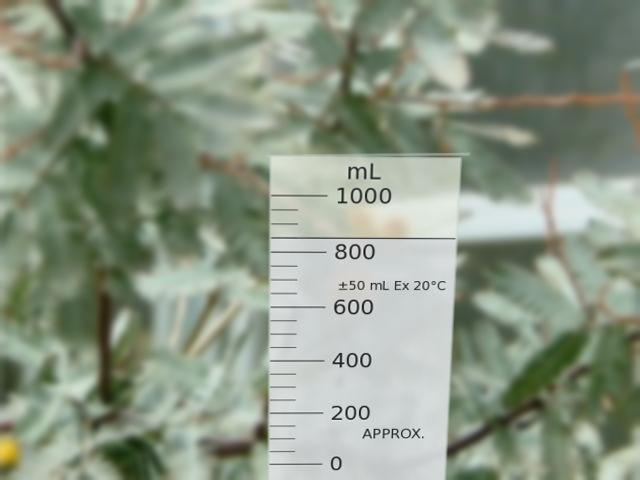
850 mL
